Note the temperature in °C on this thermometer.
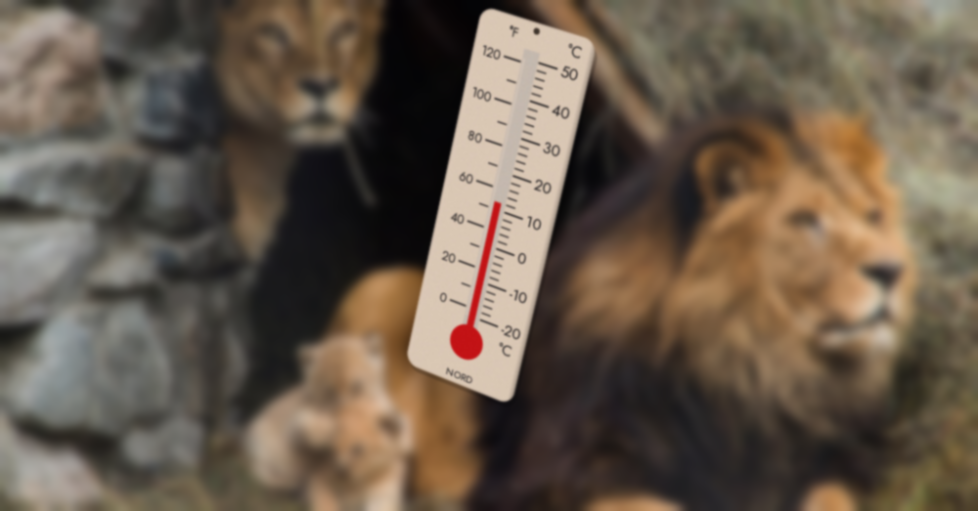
12 °C
